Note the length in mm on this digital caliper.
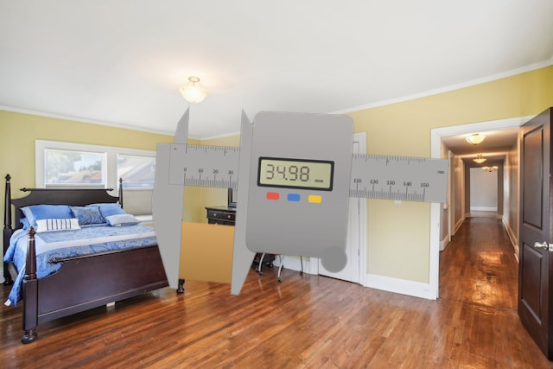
34.98 mm
